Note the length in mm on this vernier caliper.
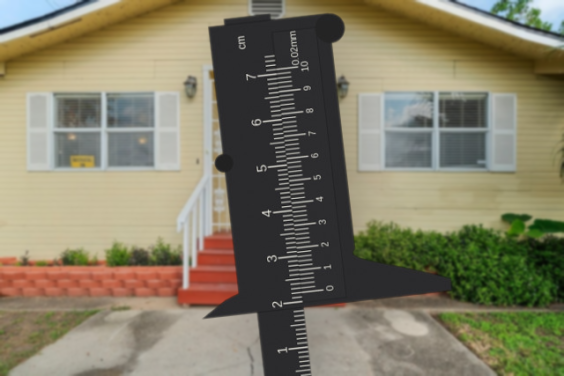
22.0 mm
